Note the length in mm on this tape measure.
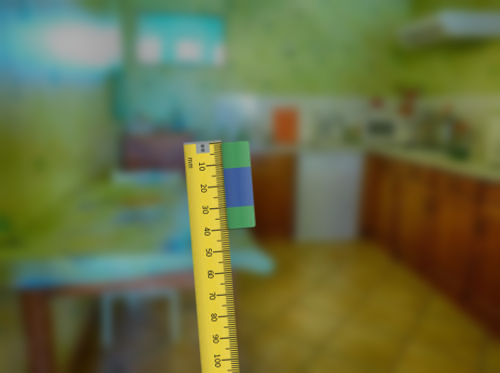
40 mm
